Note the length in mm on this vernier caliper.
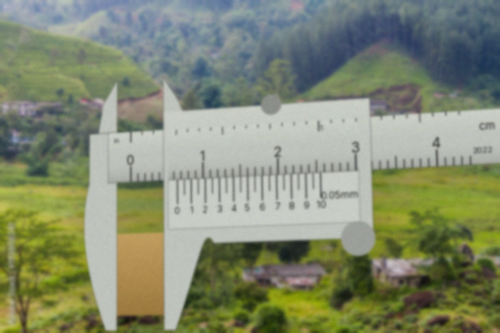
6.5 mm
